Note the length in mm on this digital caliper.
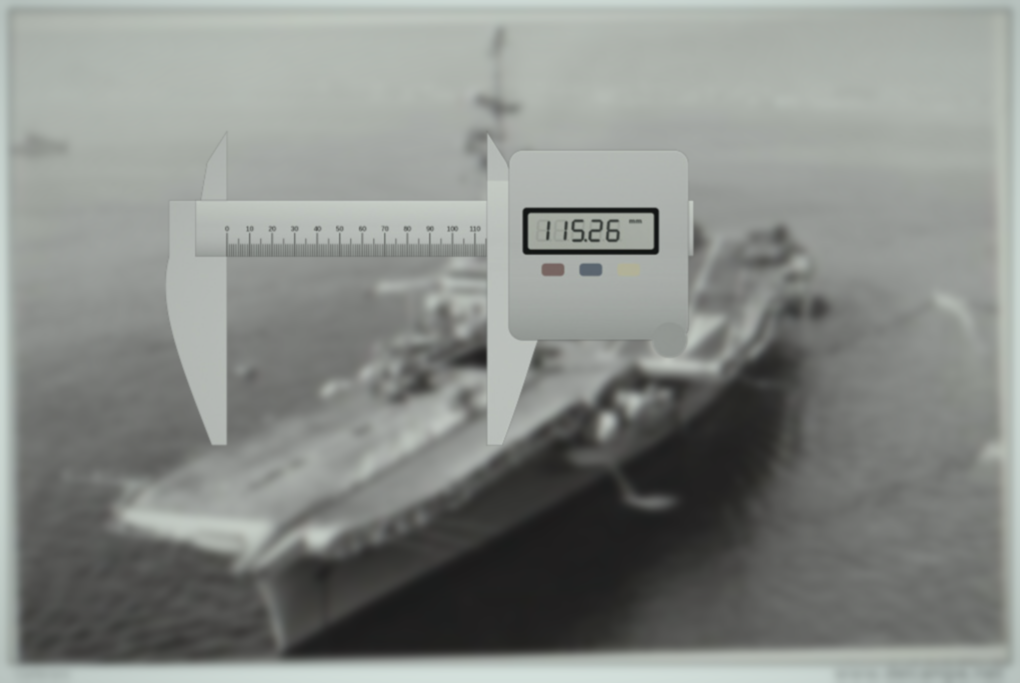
115.26 mm
